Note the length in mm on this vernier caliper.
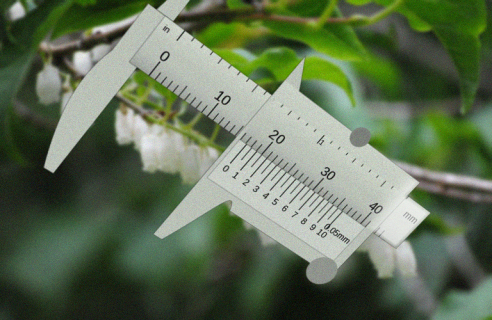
17.2 mm
